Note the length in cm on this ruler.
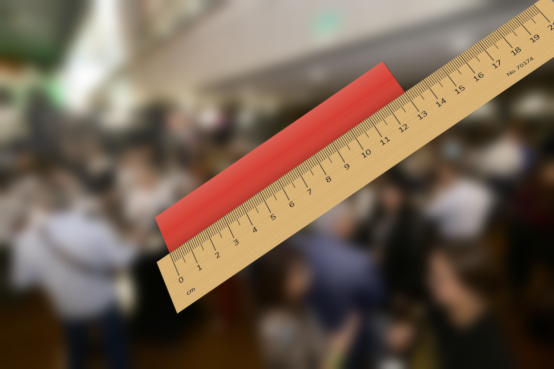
13 cm
